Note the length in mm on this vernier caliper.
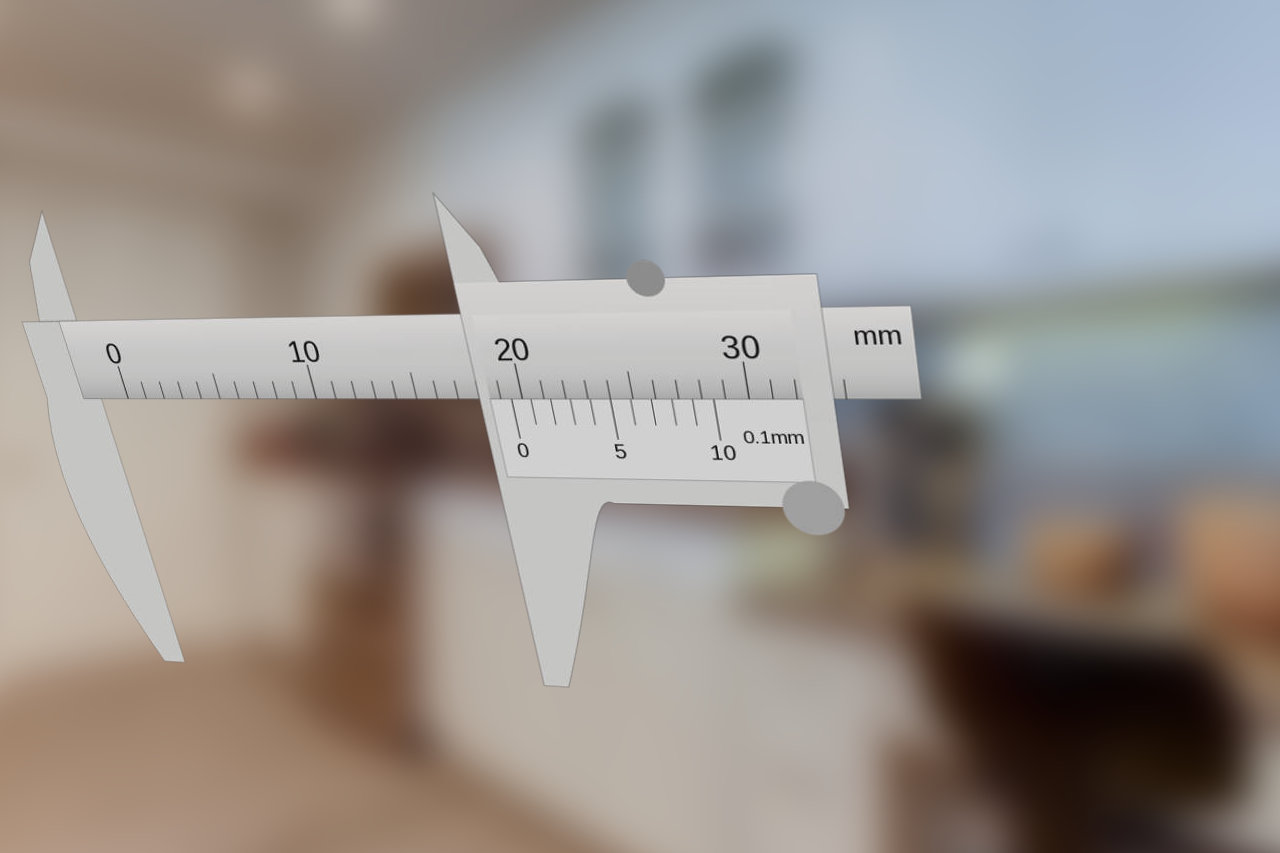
19.5 mm
